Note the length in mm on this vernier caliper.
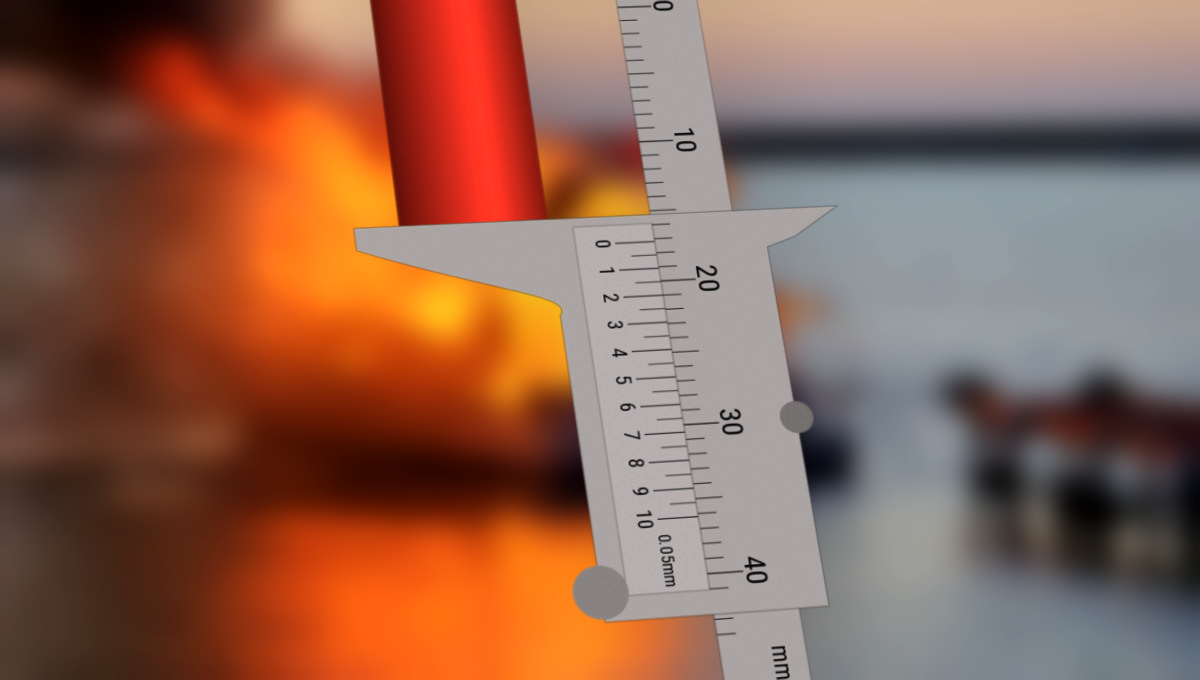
17.2 mm
